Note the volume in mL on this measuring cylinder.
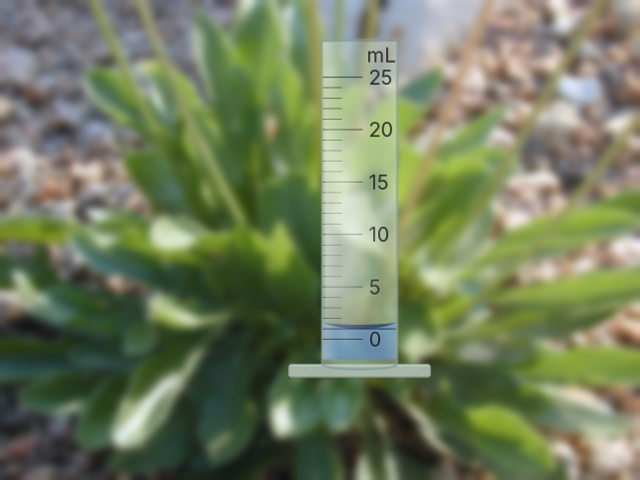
1 mL
